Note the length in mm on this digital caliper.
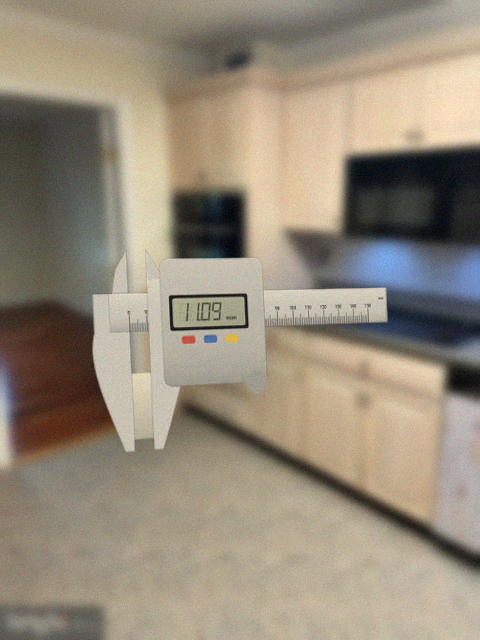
11.09 mm
